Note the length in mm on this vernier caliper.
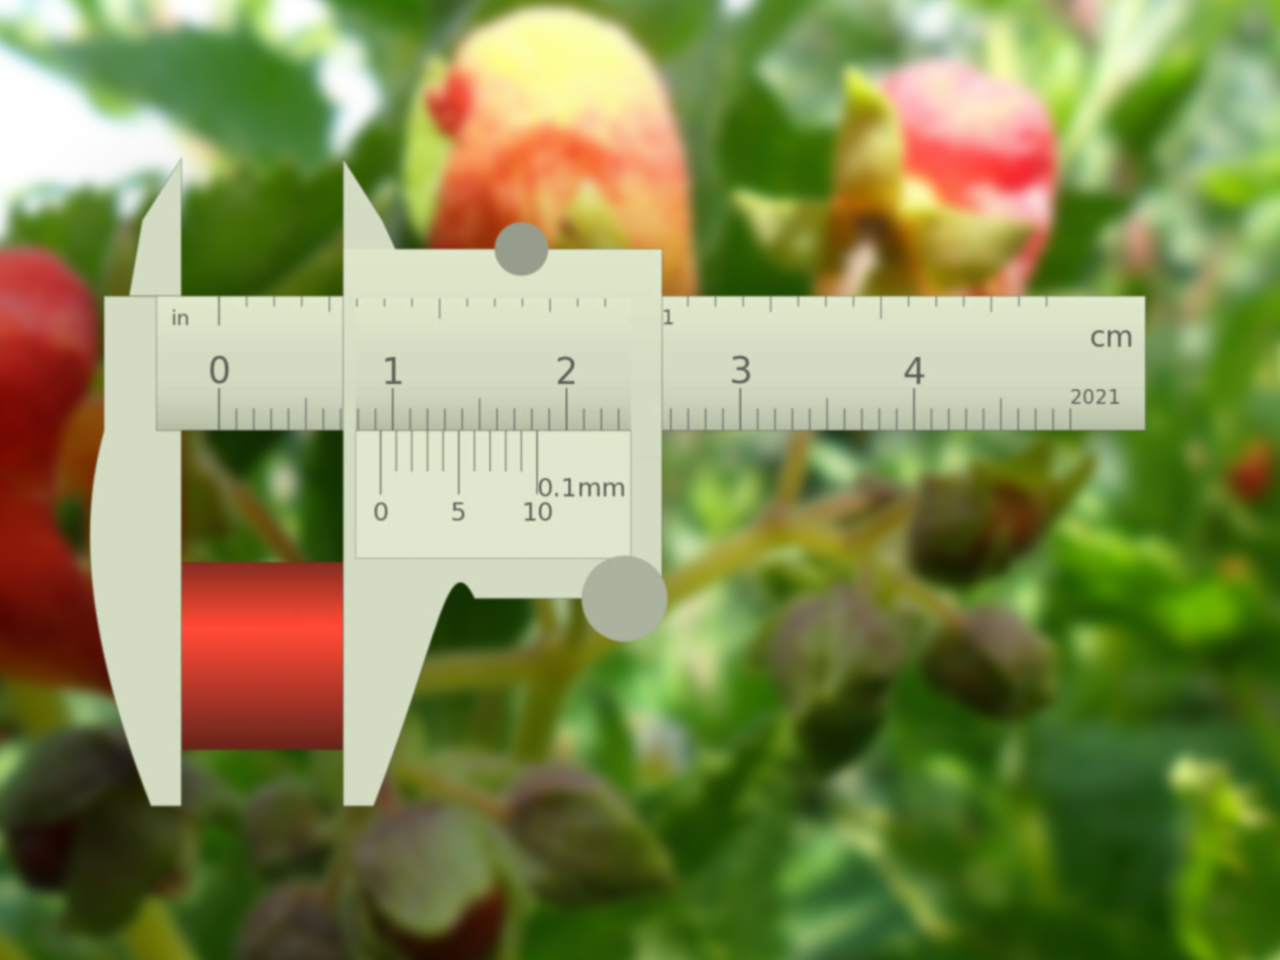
9.3 mm
